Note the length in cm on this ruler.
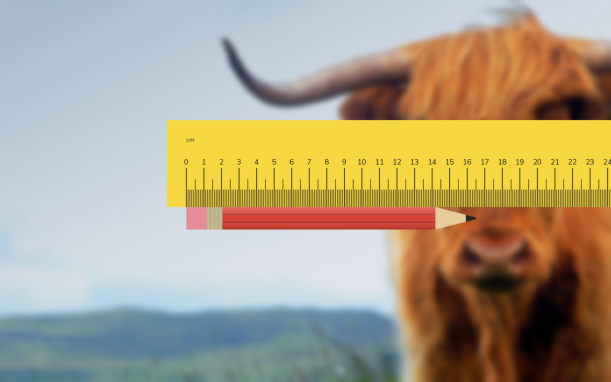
16.5 cm
